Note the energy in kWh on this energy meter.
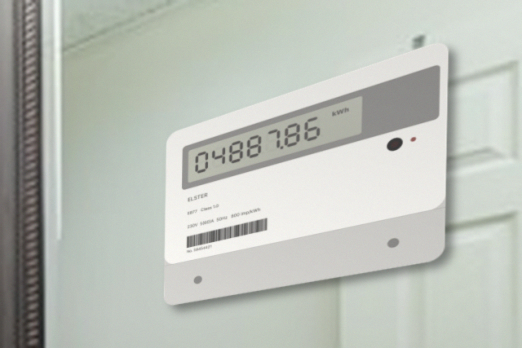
4887.86 kWh
